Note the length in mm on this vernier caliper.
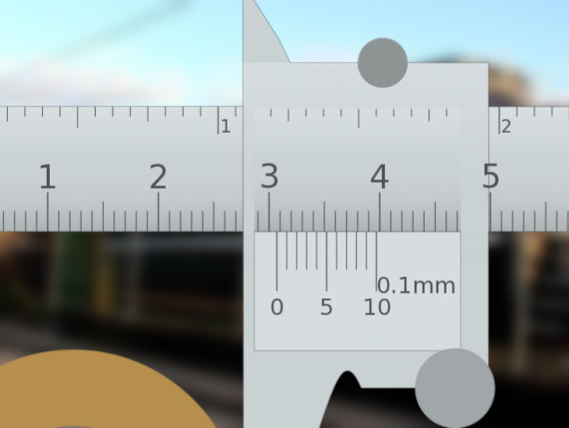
30.7 mm
